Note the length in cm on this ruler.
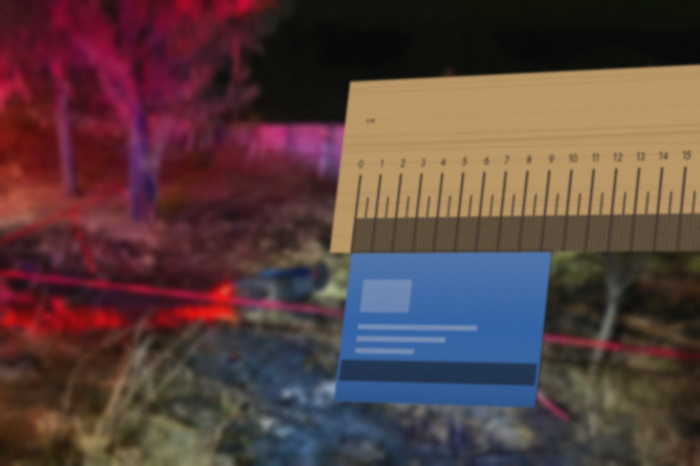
9.5 cm
